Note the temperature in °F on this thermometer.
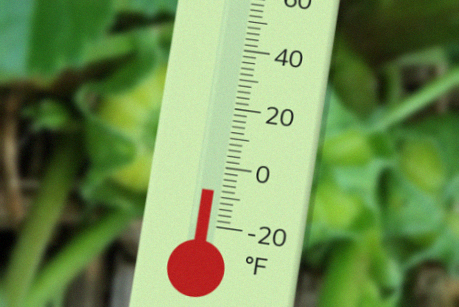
-8 °F
